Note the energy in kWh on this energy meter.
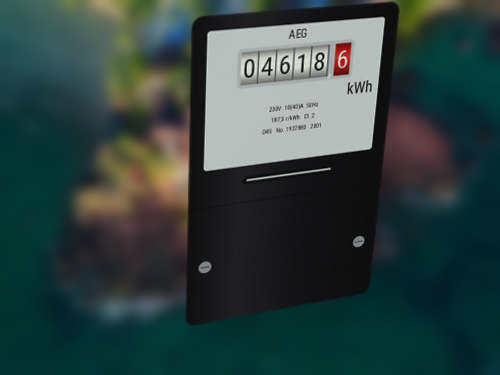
4618.6 kWh
